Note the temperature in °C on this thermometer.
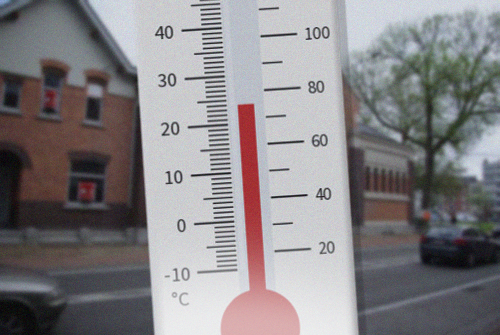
24 °C
